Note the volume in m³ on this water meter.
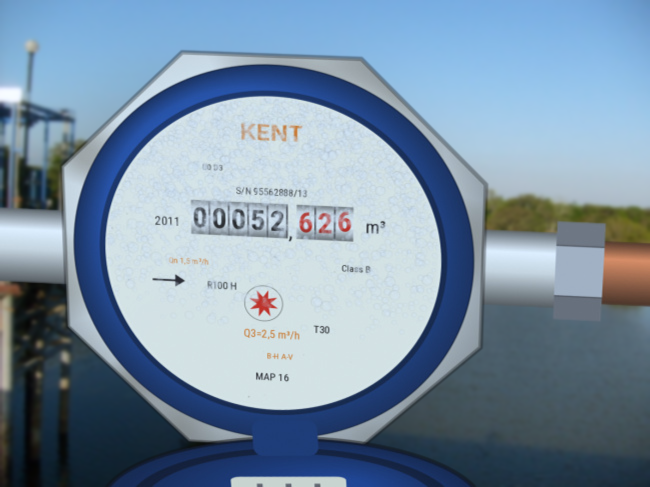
52.626 m³
